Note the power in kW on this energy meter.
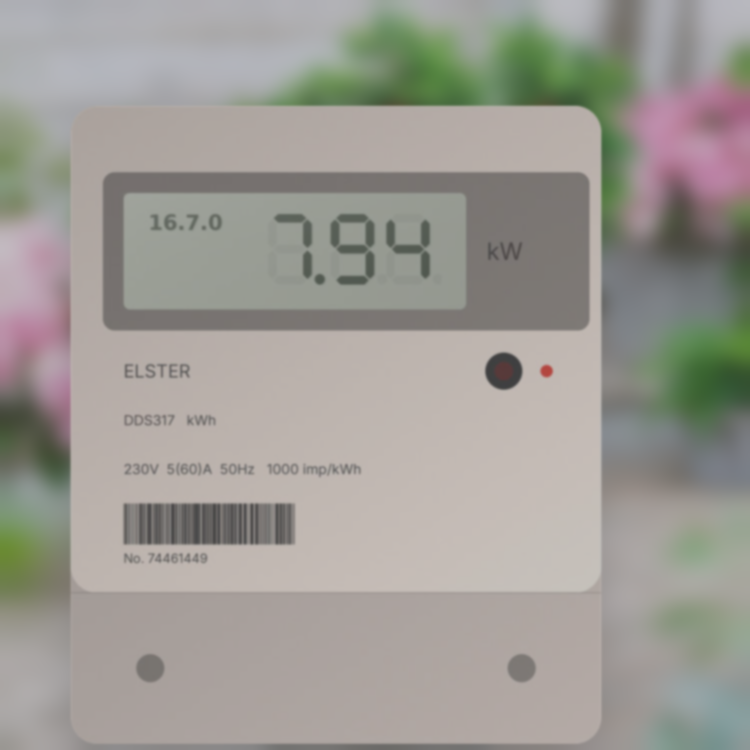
7.94 kW
